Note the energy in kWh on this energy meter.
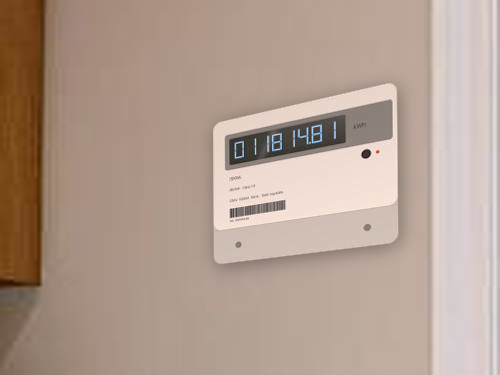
11814.81 kWh
